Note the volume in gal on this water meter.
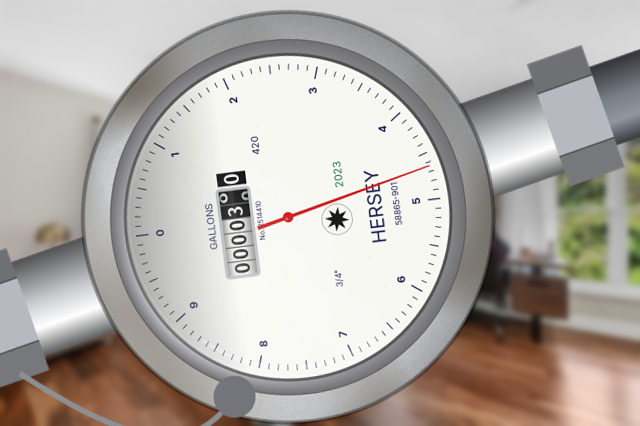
384.6 gal
